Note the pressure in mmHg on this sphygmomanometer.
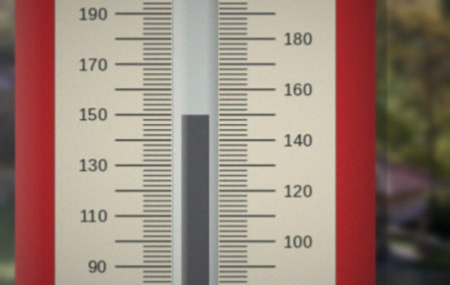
150 mmHg
